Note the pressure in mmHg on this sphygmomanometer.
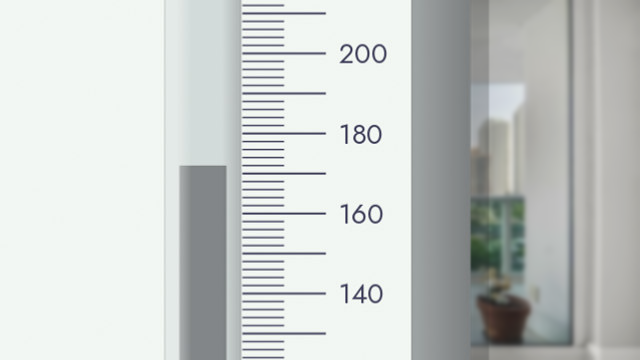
172 mmHg
